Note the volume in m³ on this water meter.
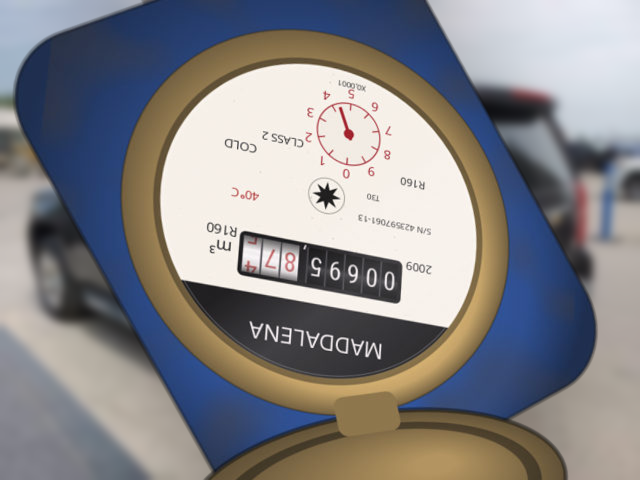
695.8744 m³
